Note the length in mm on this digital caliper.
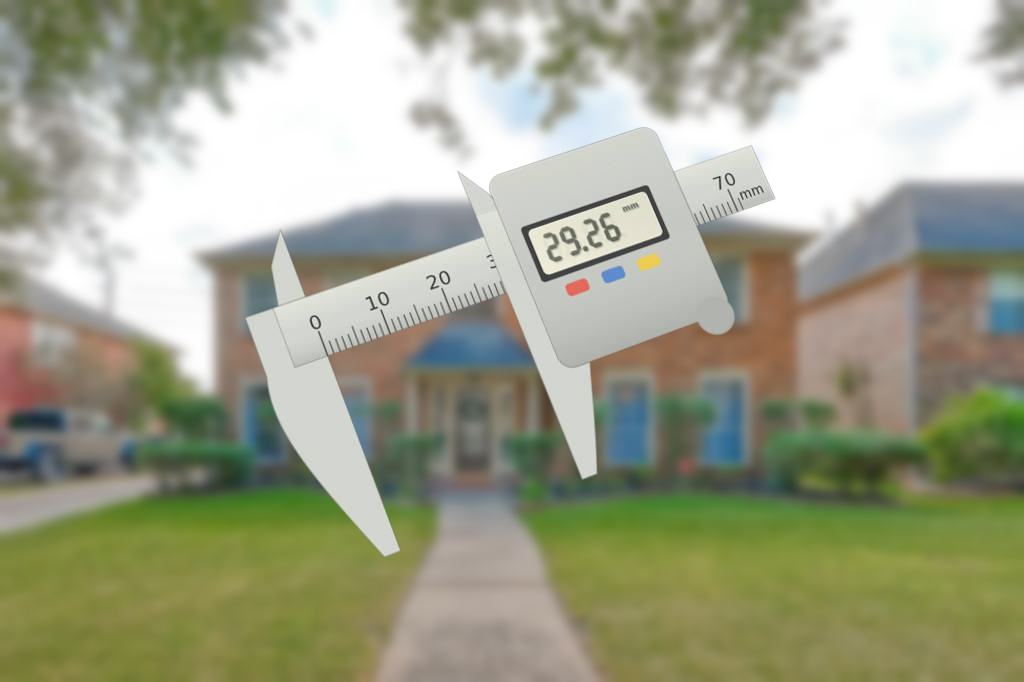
29.26 mm
